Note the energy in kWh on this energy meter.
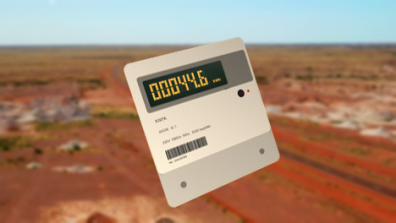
44.6 kWh
